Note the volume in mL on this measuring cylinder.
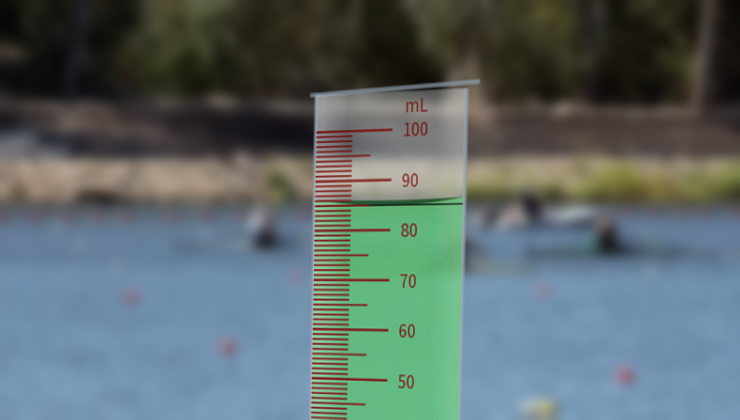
85 mL
